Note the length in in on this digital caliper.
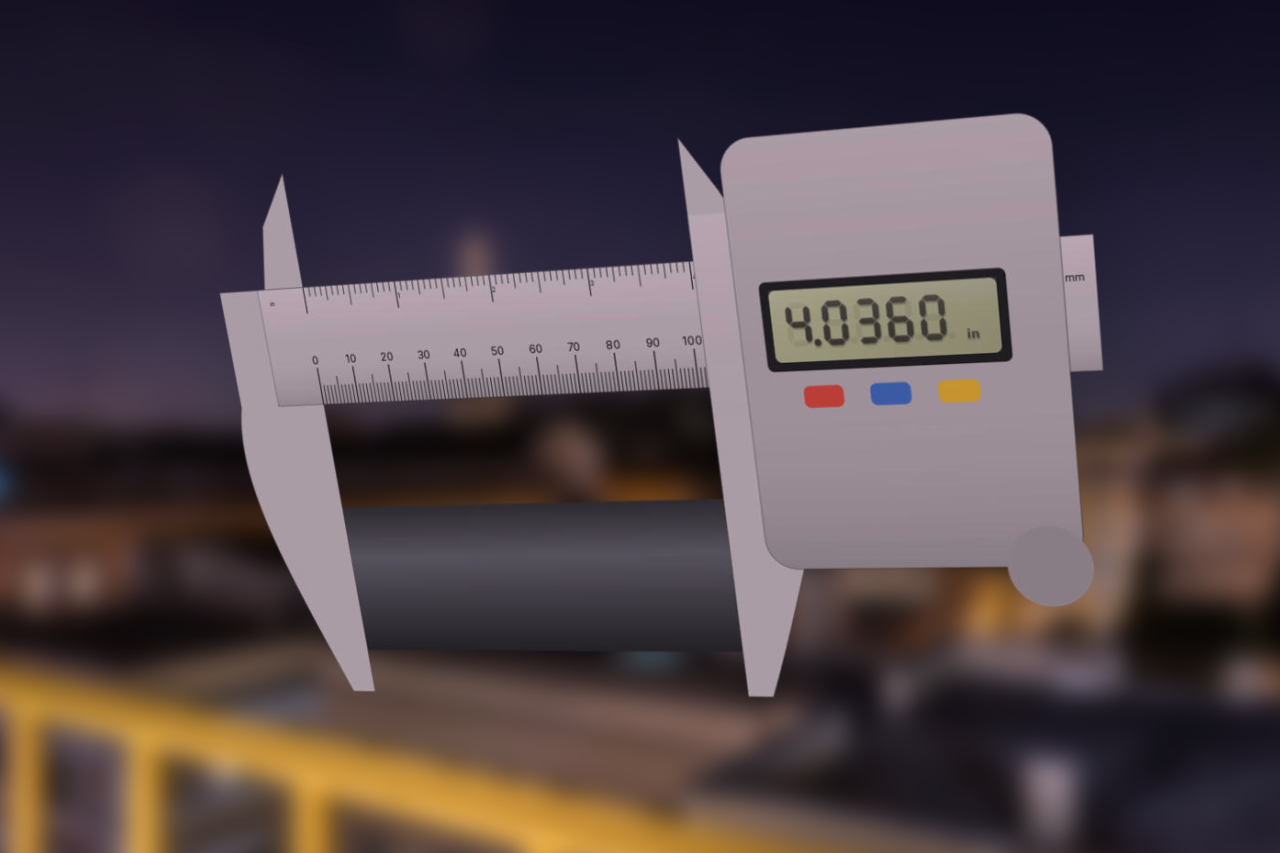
4.0360 in
